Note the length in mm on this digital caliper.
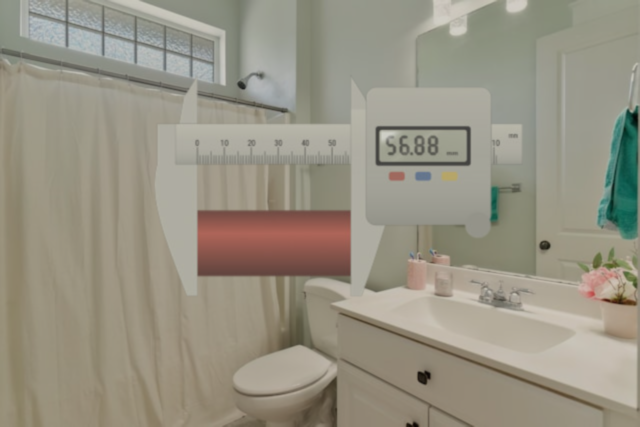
56.88 mm
